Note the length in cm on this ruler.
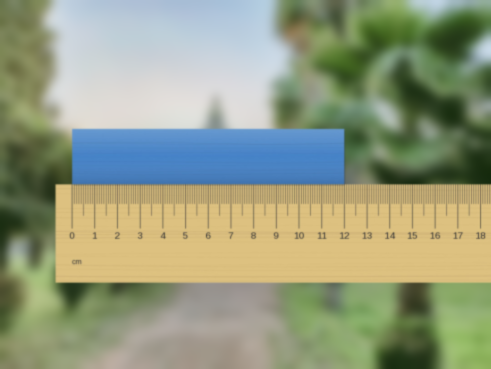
12 cm
